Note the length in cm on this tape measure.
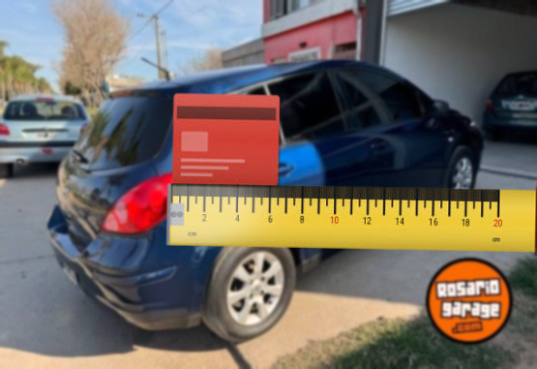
6.5 cm
